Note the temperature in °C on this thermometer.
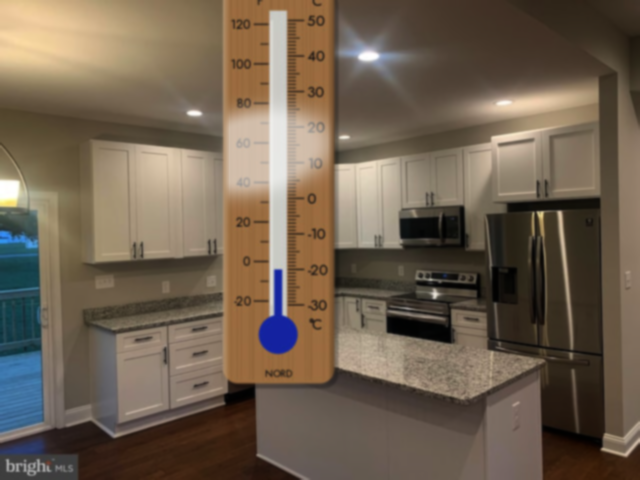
-20 °C
